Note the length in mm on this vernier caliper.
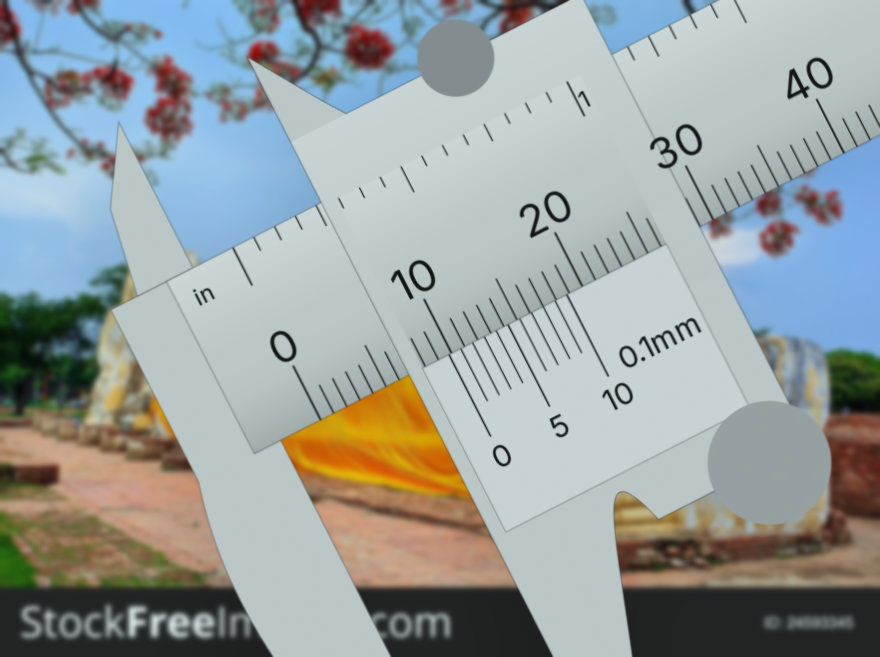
9.8 mm
